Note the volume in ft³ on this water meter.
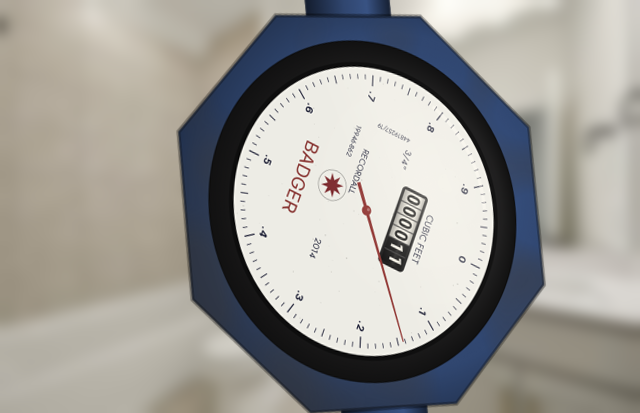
11.14 ft³
